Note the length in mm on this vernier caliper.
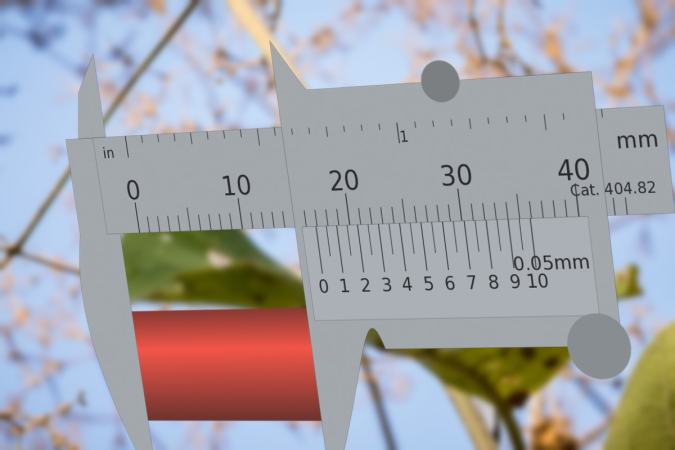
16.9 mm
